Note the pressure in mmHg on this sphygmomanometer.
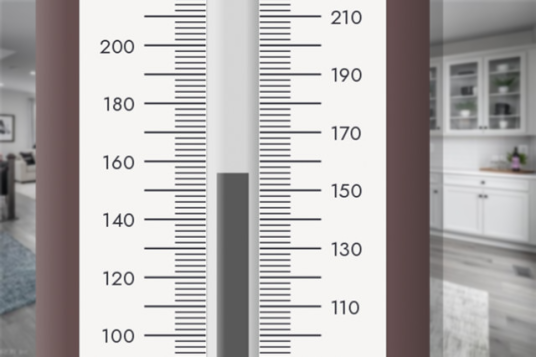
156 mmHg
